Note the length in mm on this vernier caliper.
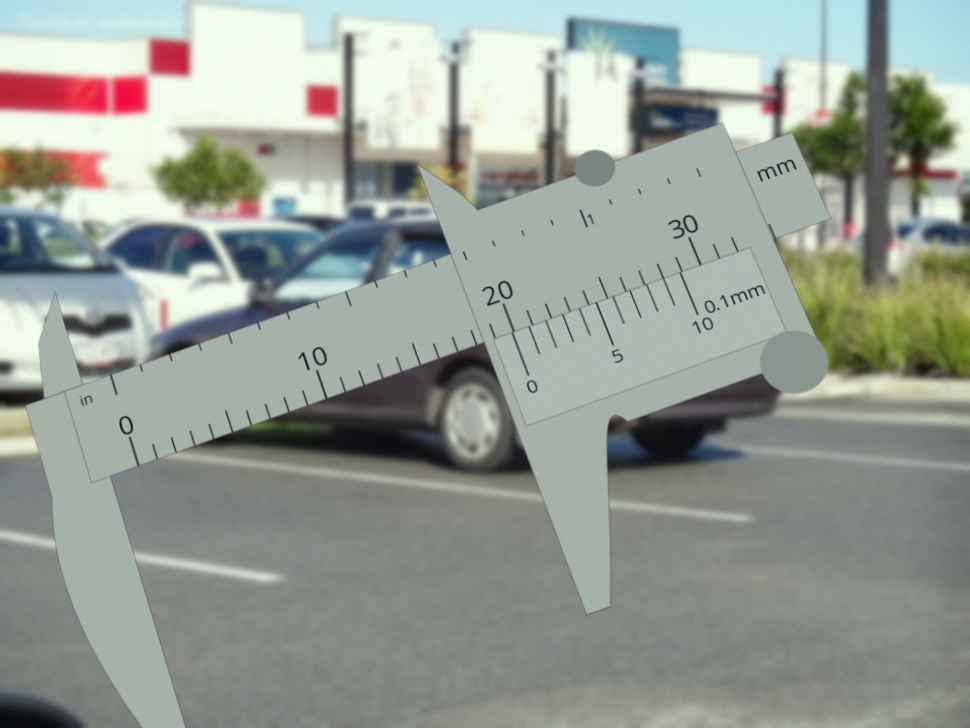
19.9 mm
